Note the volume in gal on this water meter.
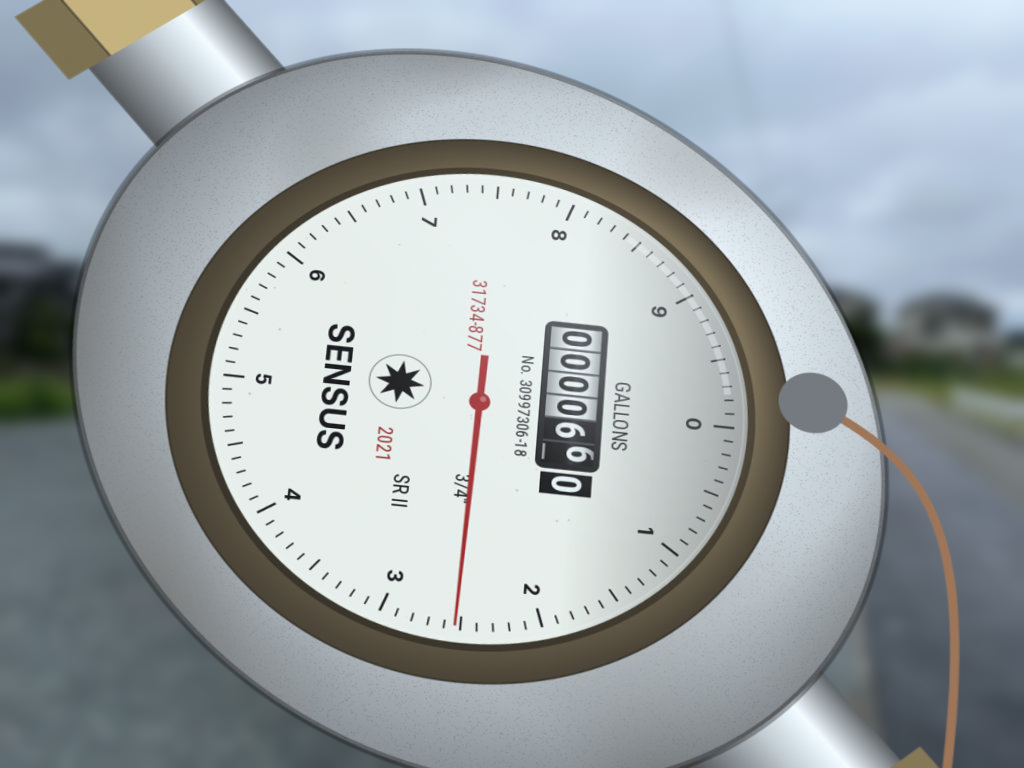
662.5 gal
